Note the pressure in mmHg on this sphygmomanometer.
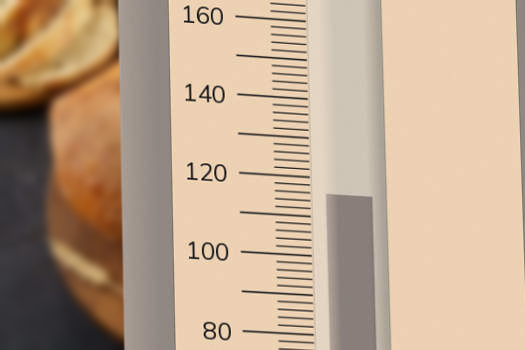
116 mmHg
